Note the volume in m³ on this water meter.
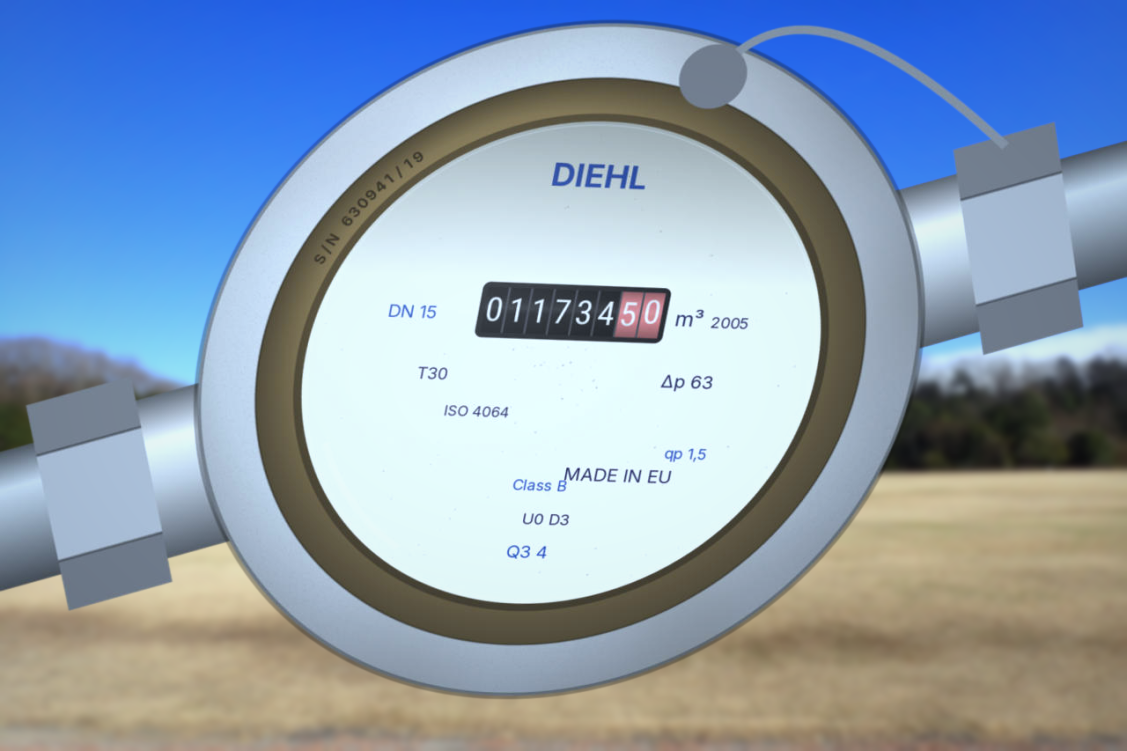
11734.50 m³
